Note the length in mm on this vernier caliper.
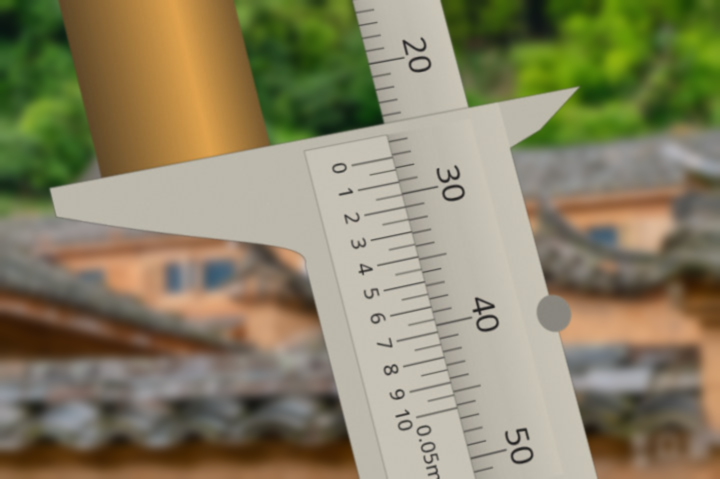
27.2 mm
